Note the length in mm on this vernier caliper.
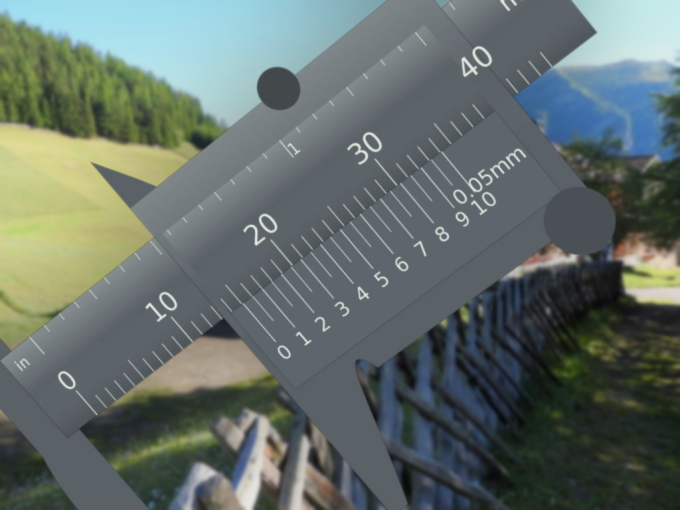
15.1 mm
